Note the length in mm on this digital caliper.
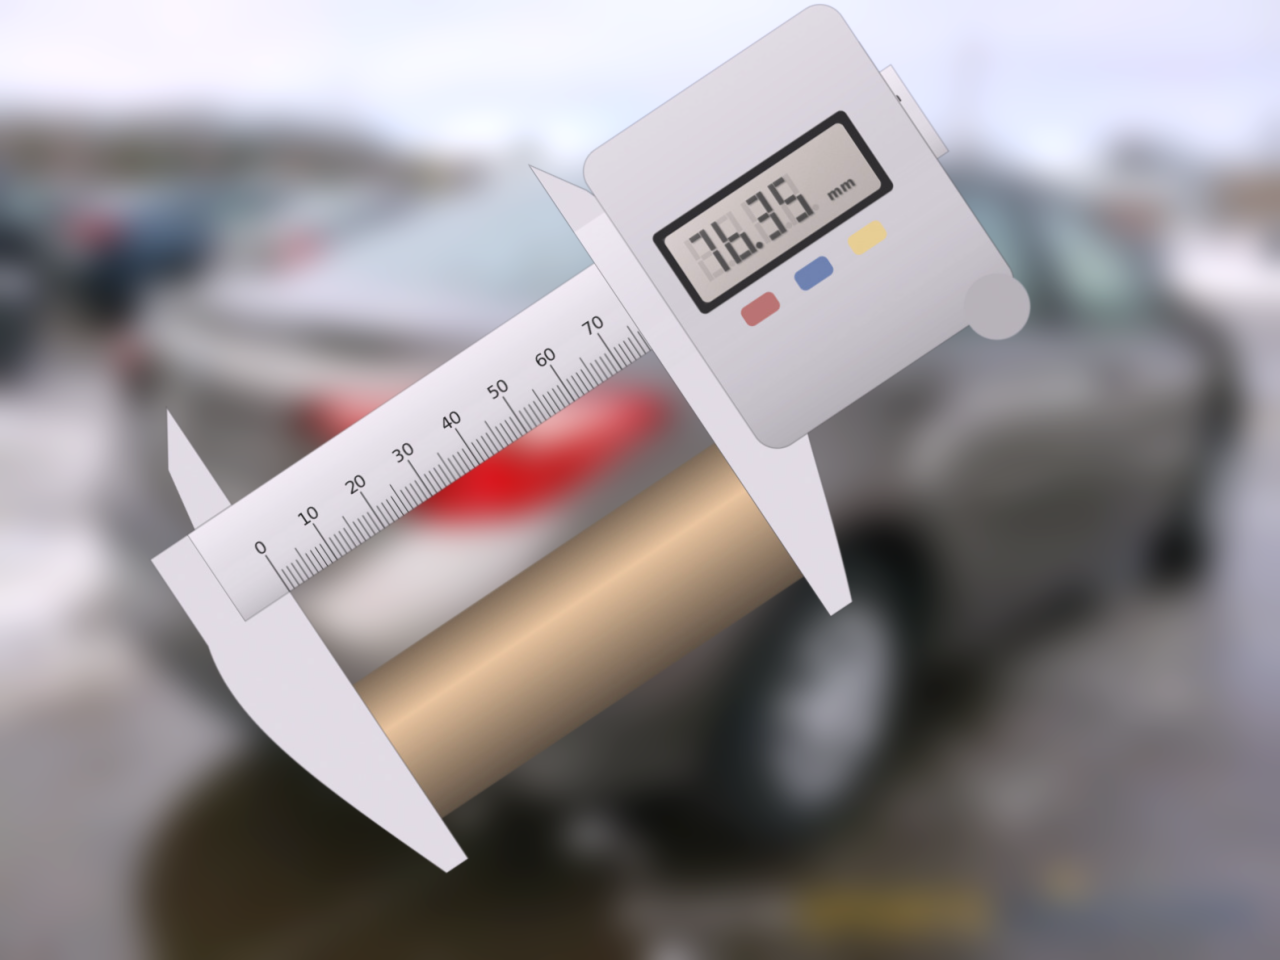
76.35 mm
